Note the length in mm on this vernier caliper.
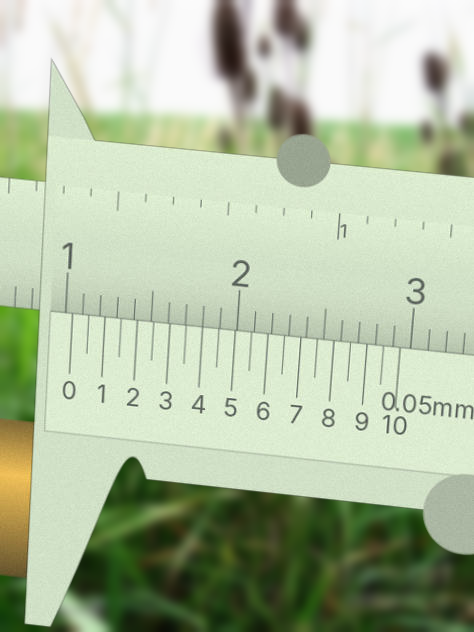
10.4 mm
